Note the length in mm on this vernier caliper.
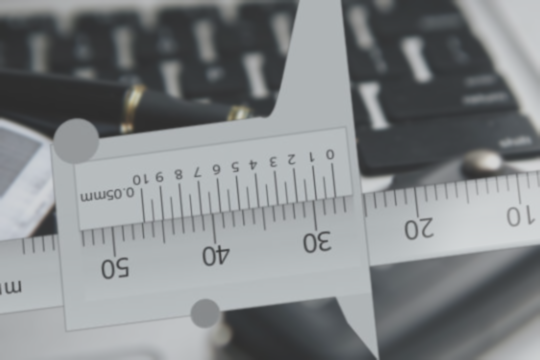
27.8 mm
